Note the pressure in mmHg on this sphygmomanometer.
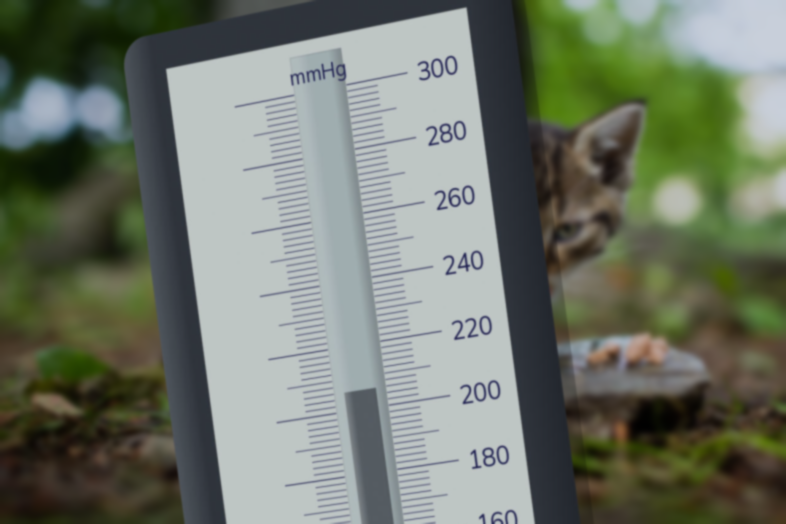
206 mmHg
